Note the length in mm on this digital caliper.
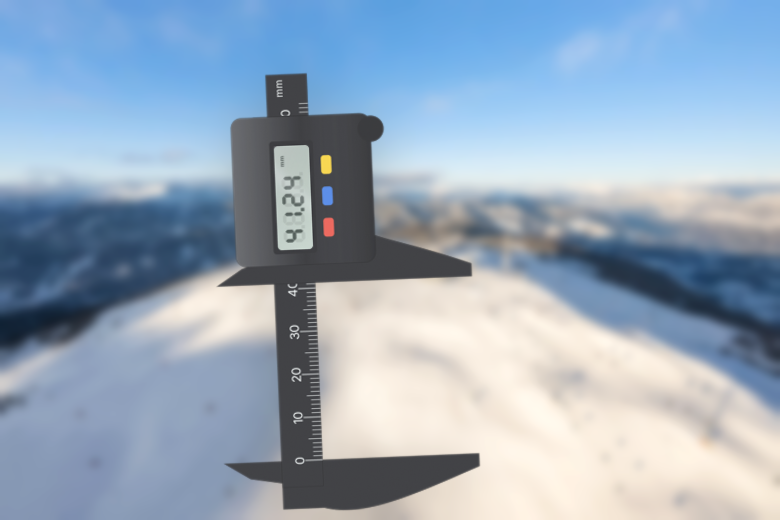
41.24 mm
